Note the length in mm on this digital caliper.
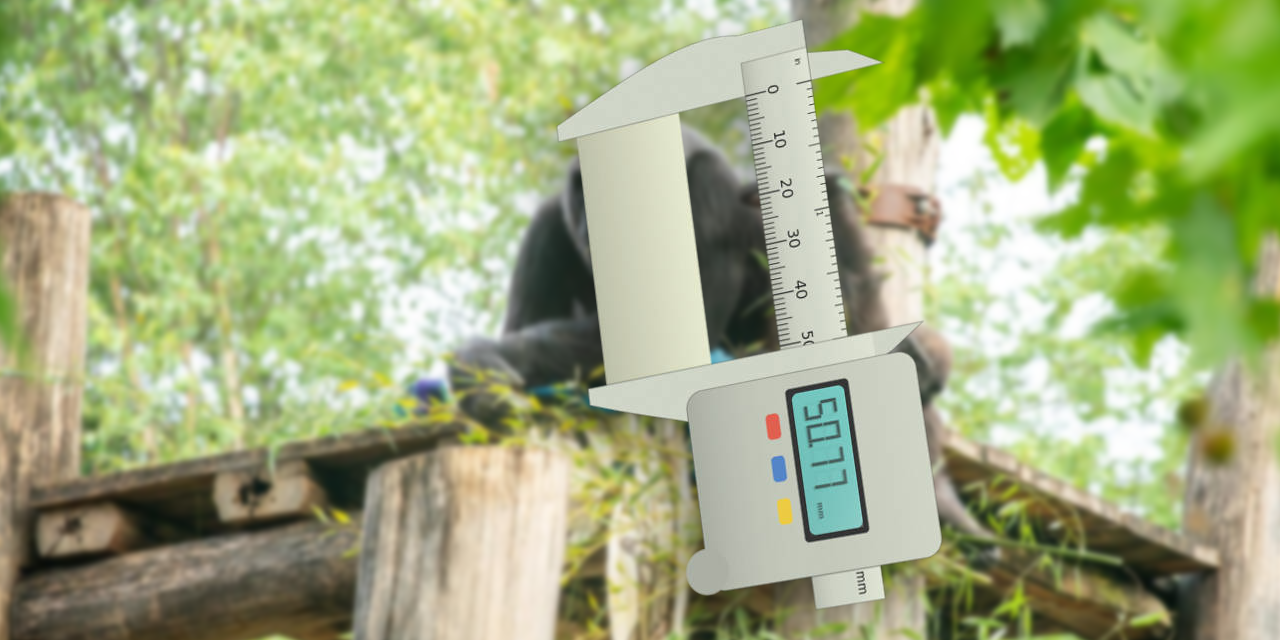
50.77 mm
